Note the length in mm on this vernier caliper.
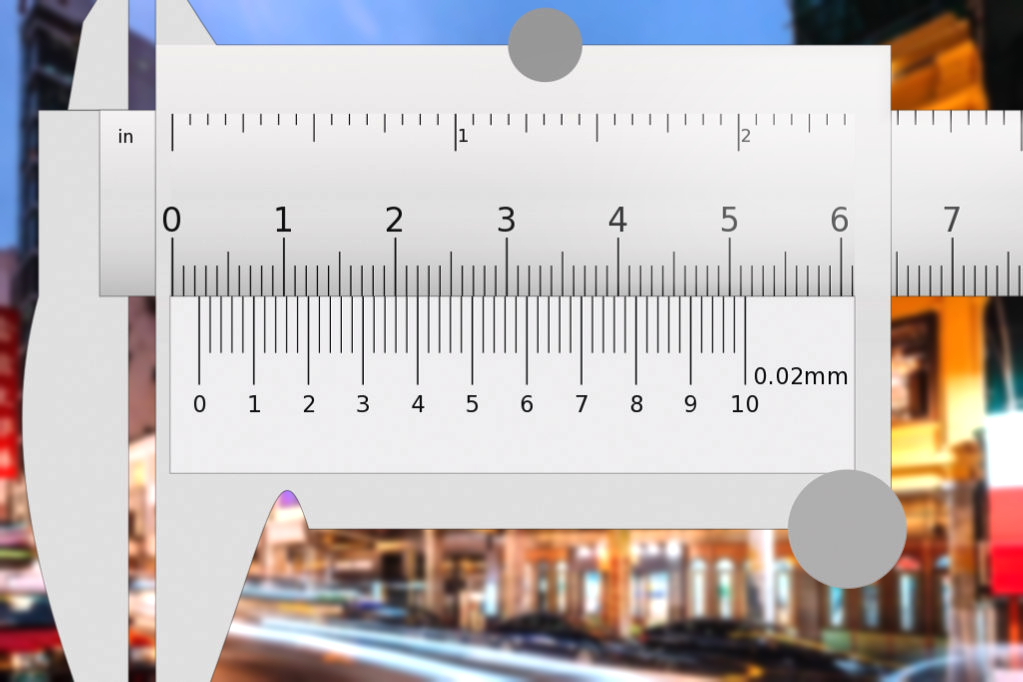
2.4 mm
